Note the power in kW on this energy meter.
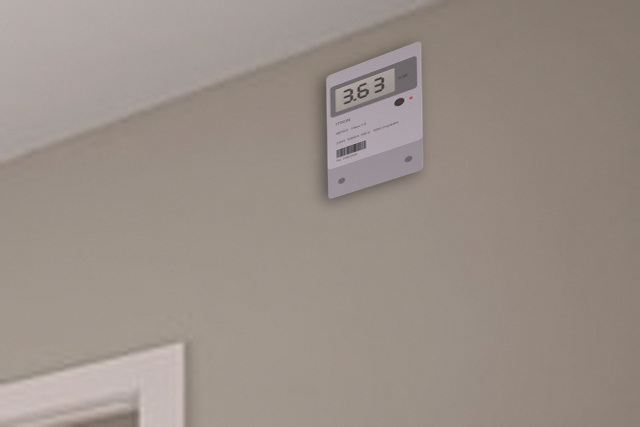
3.63 kW
